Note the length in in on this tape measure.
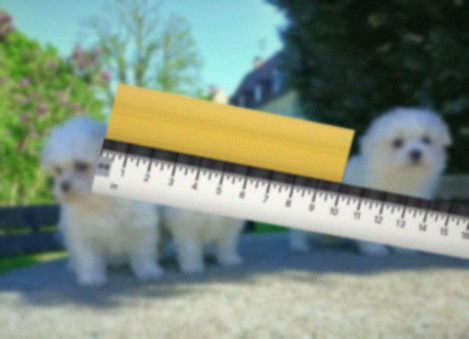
10 in
